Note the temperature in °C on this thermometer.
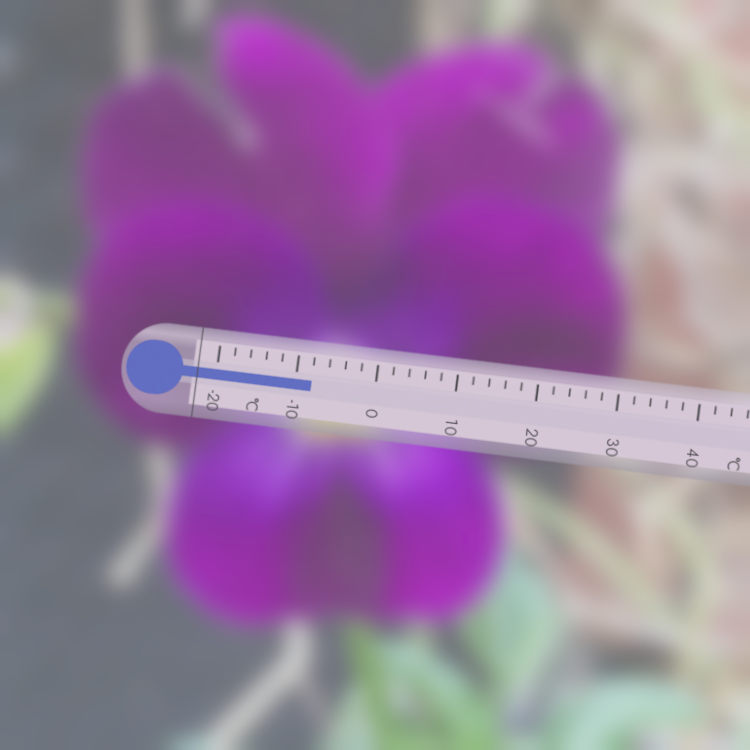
-8 °C
